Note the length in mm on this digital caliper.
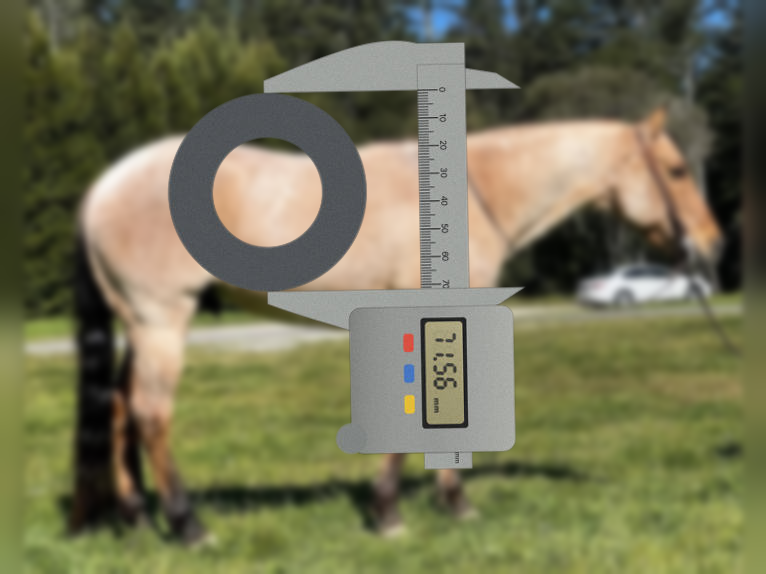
71.56 mm
